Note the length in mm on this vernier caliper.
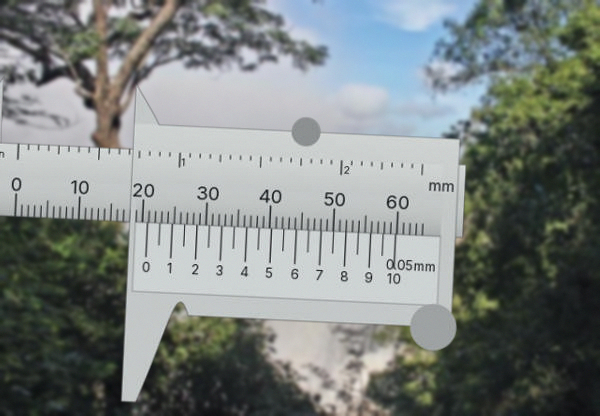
20.8 mm
